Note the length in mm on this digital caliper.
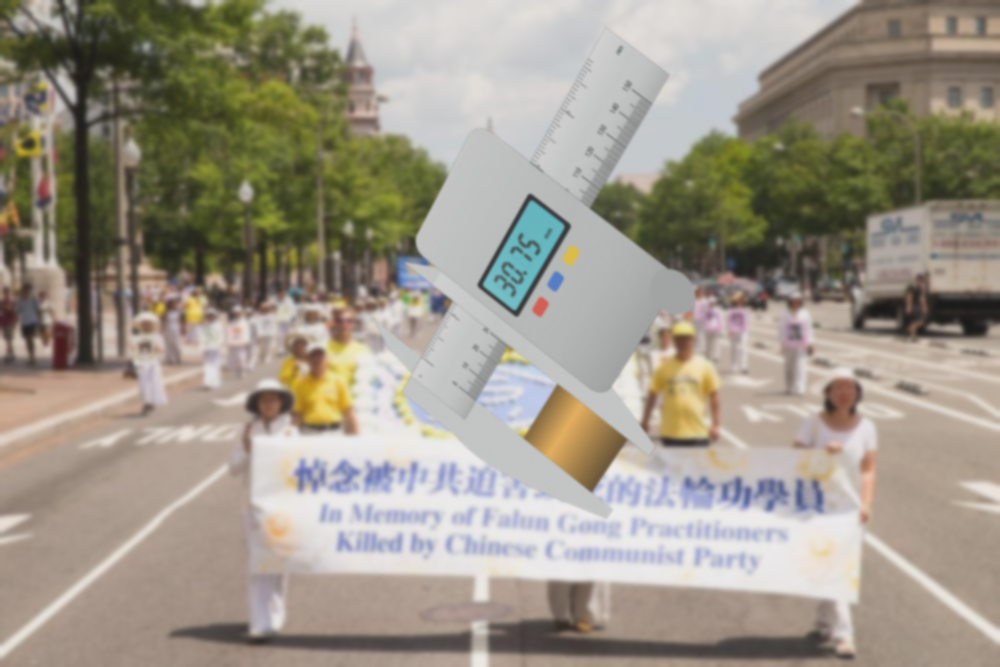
30.75 mm
